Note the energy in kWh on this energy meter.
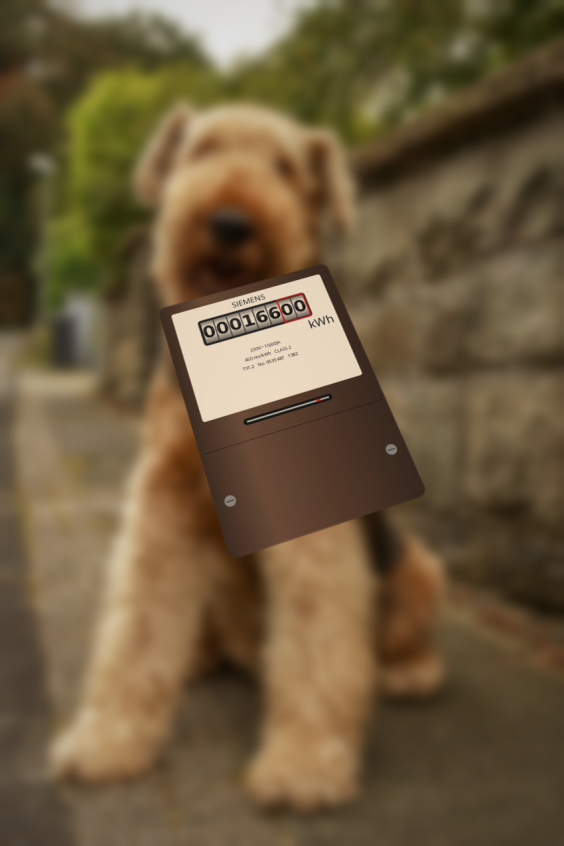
166.00 kWh
